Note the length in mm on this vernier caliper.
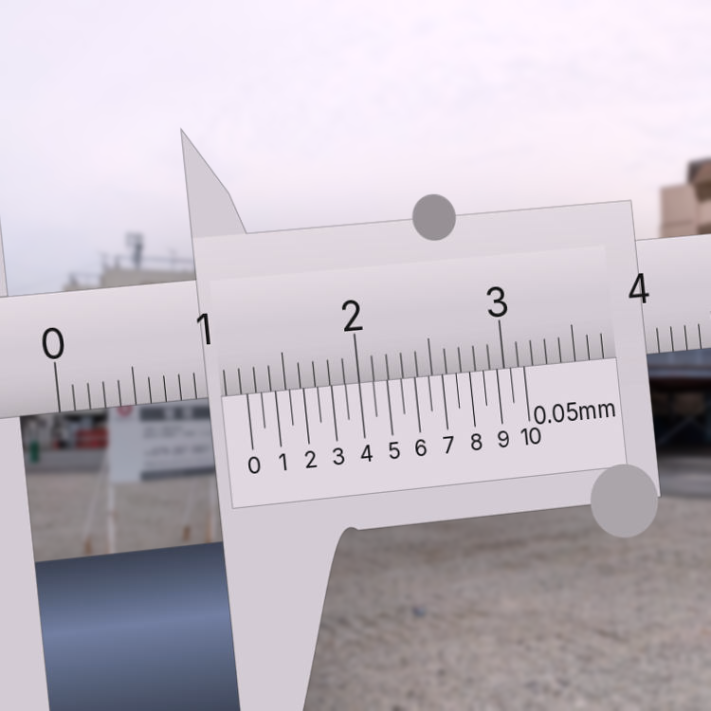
12.4 mm
